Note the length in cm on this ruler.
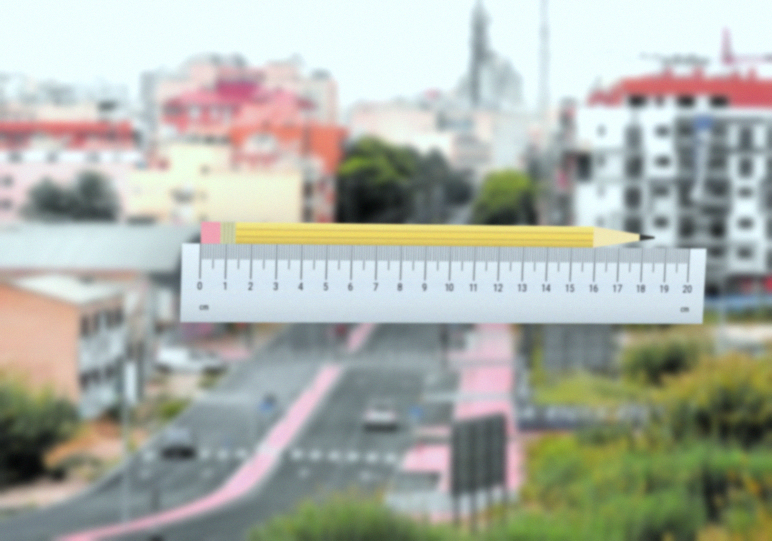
18.5 cm
